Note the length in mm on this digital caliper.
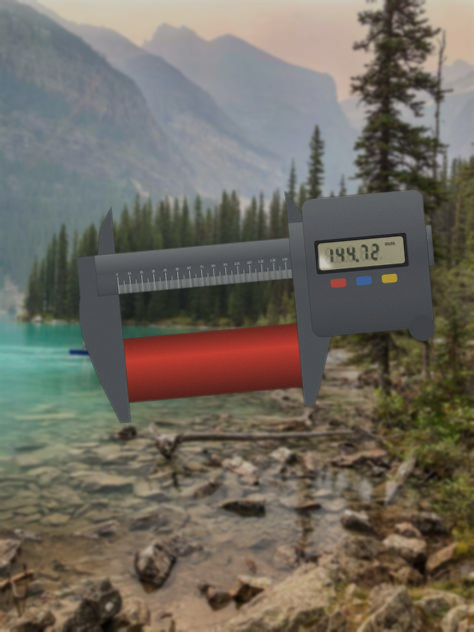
144.72 mm
